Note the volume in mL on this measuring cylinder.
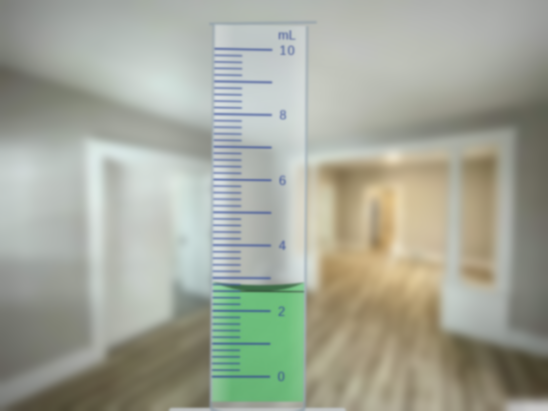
2.6 mL
